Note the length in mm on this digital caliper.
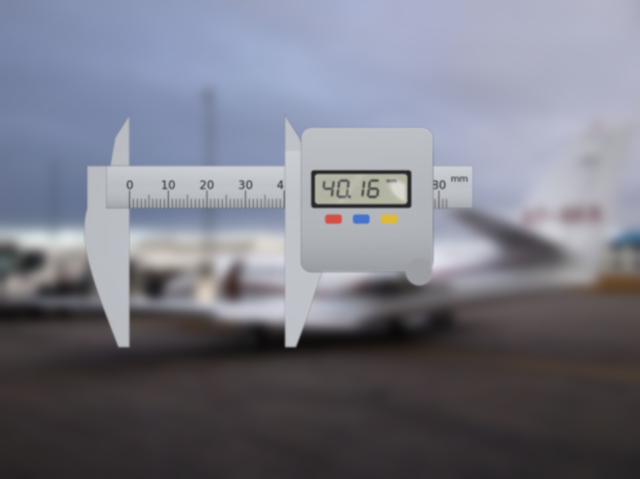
40.16 mm
